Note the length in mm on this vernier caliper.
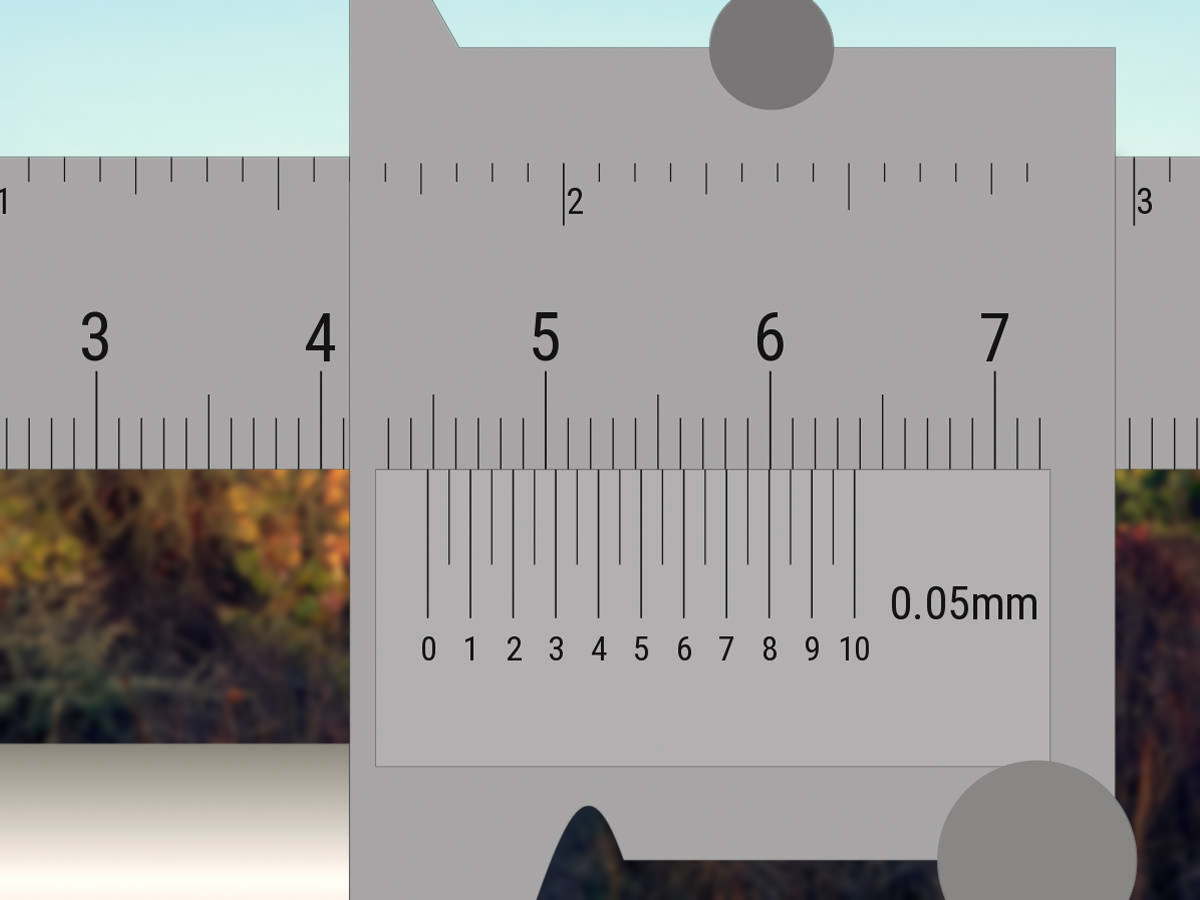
44.75 mm
